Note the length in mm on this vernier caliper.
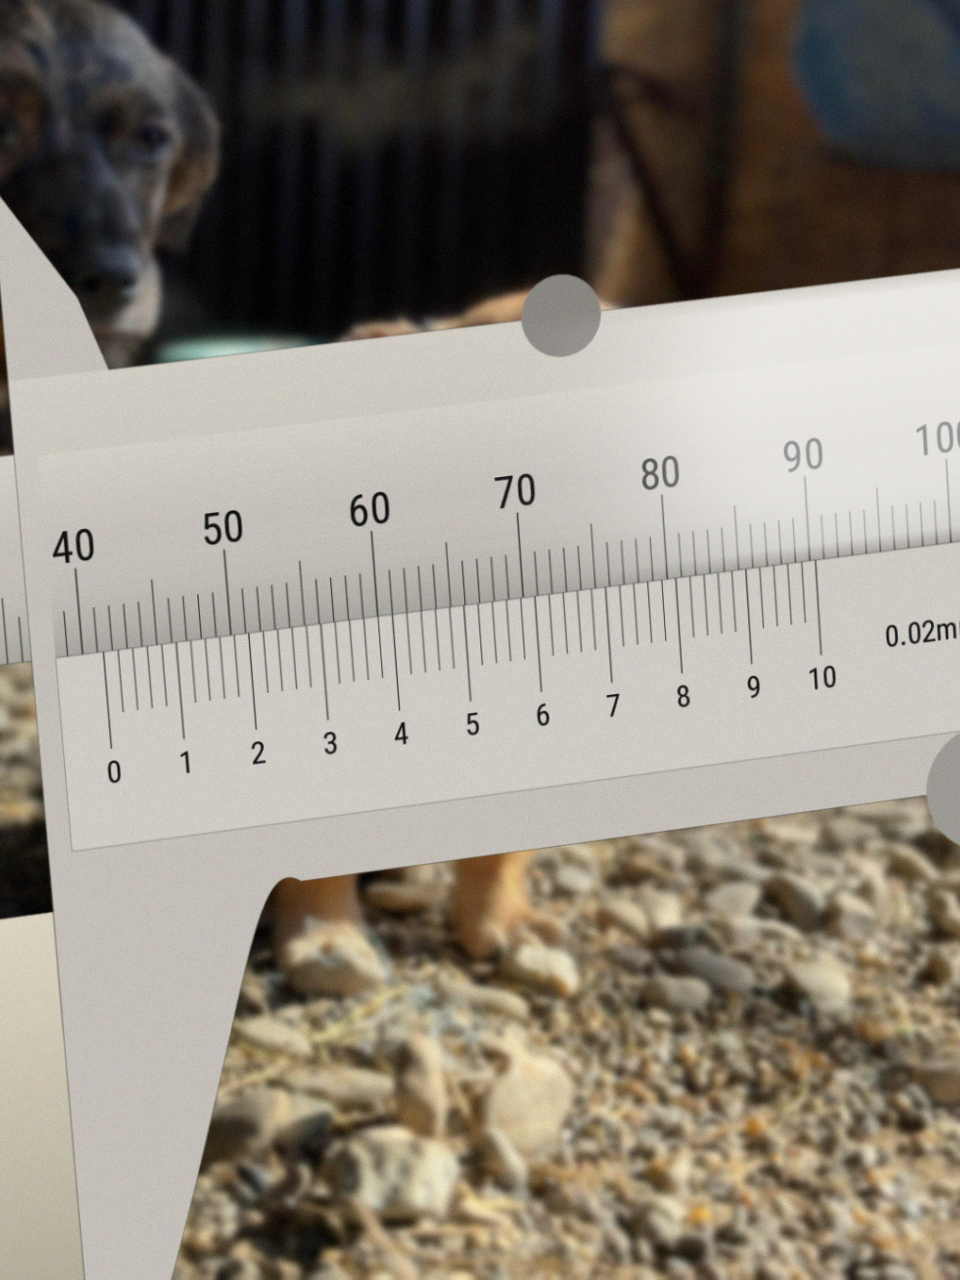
41.4 mm
